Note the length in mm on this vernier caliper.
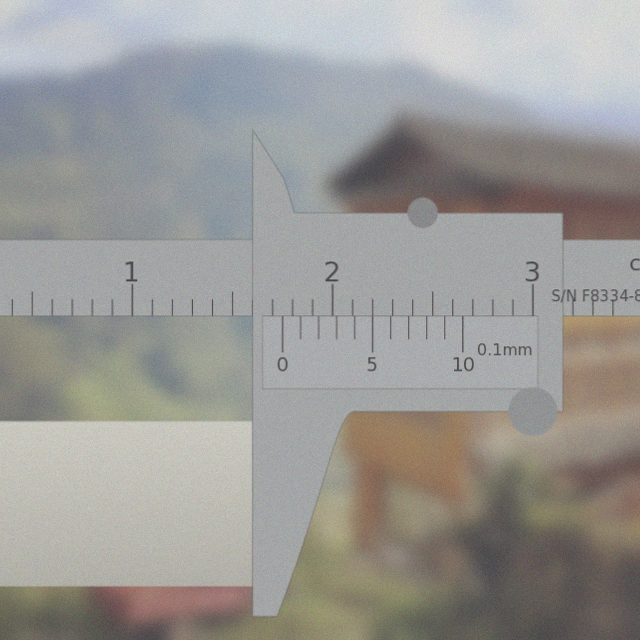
17.5 mm
